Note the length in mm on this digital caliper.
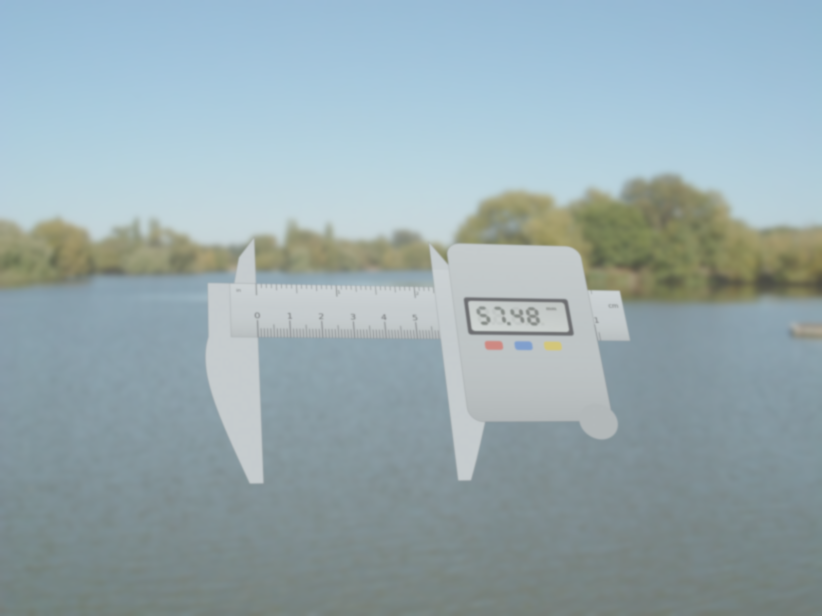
57.48 mm
